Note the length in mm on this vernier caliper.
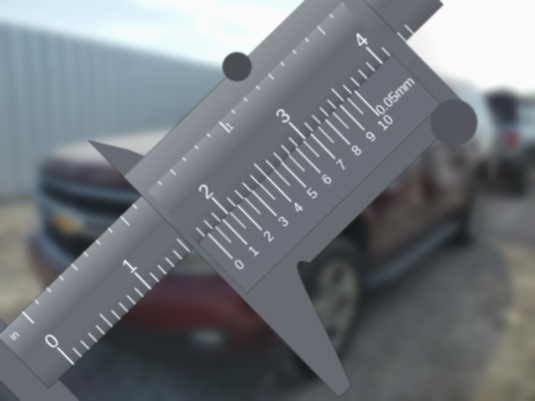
17.4 mm
